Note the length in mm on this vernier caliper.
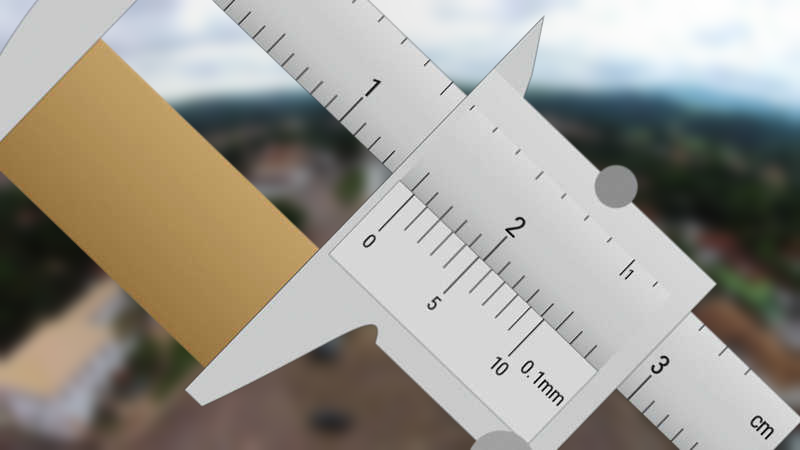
15.2 mm
